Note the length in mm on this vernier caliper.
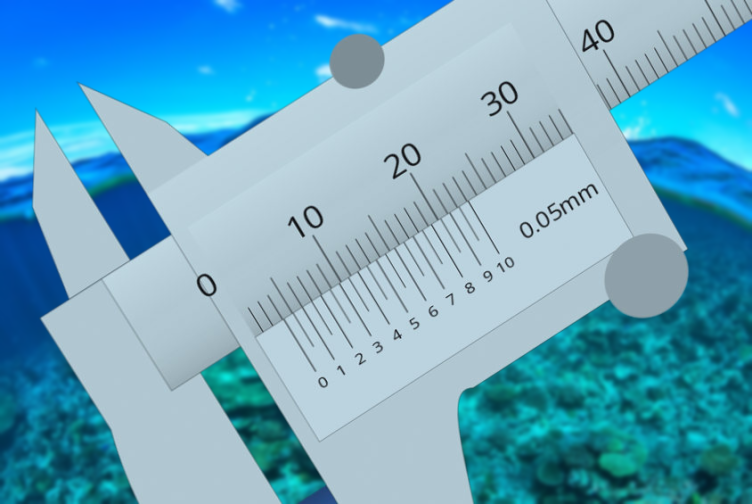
4.1 mm
